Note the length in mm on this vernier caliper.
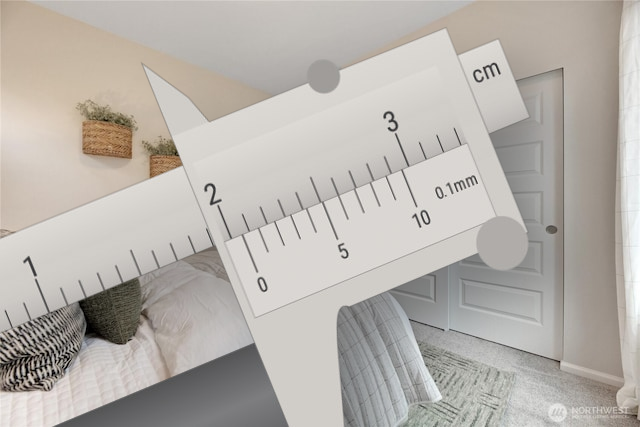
20.6 mm
